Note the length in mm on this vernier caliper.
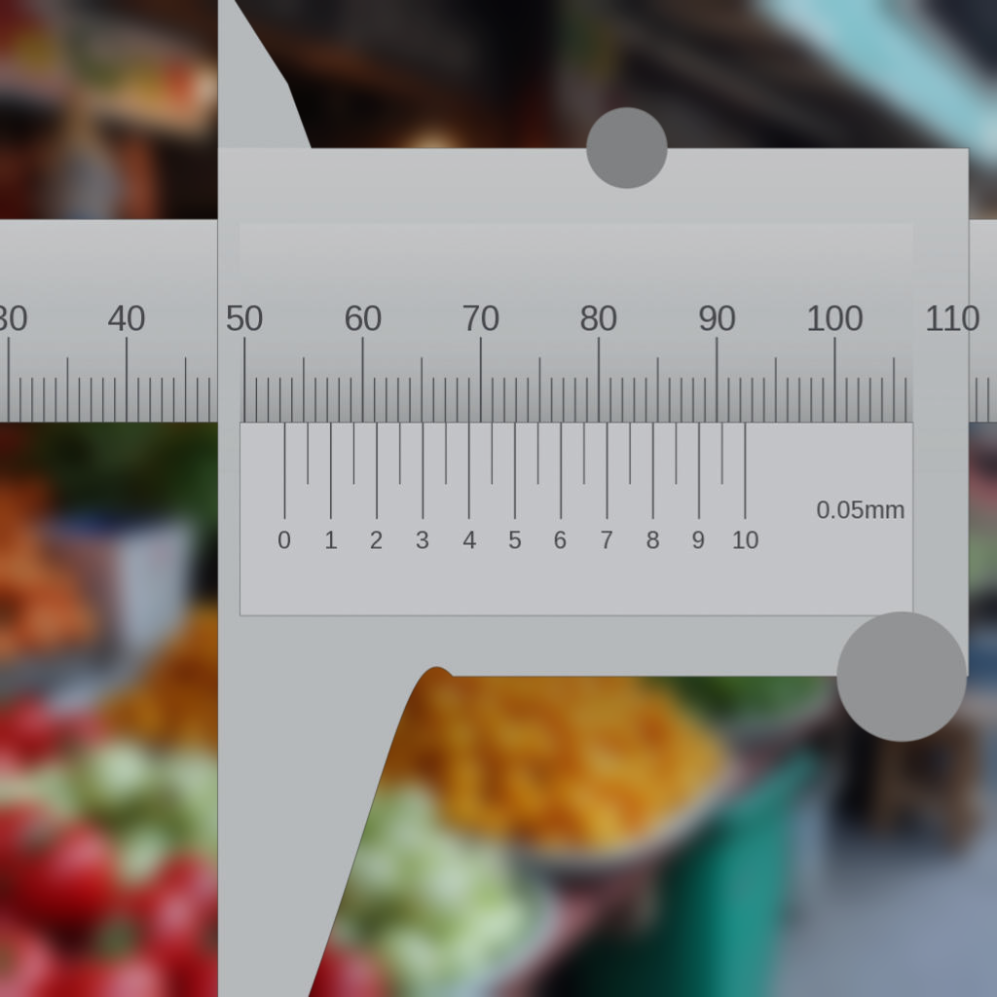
53.4 mm
